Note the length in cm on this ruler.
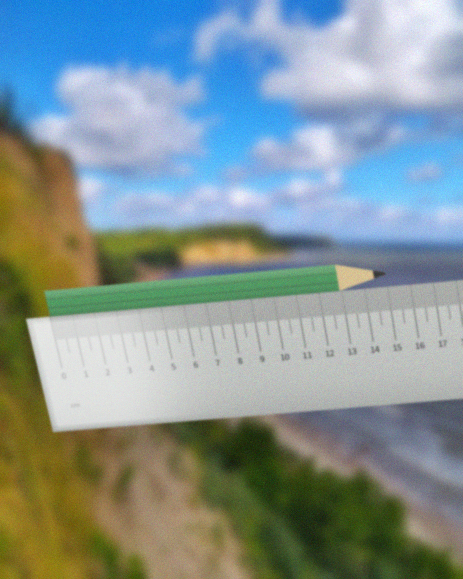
15 cm
